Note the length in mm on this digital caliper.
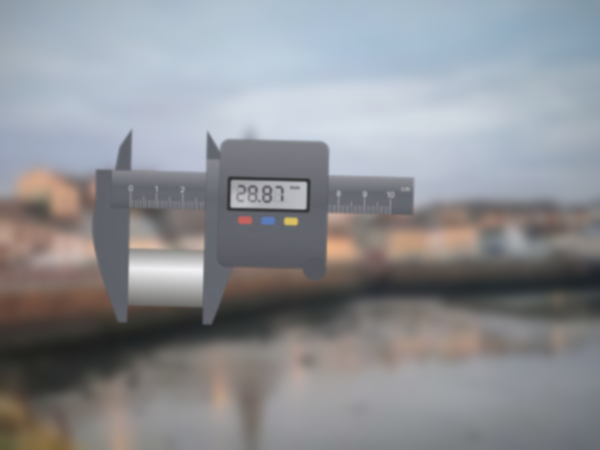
28.87 mm
